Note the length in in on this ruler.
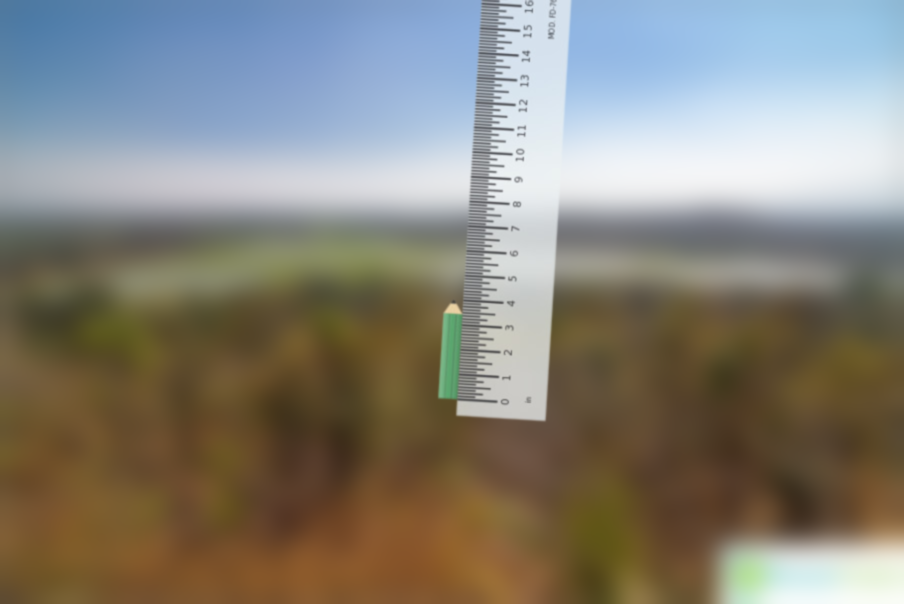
4 in
